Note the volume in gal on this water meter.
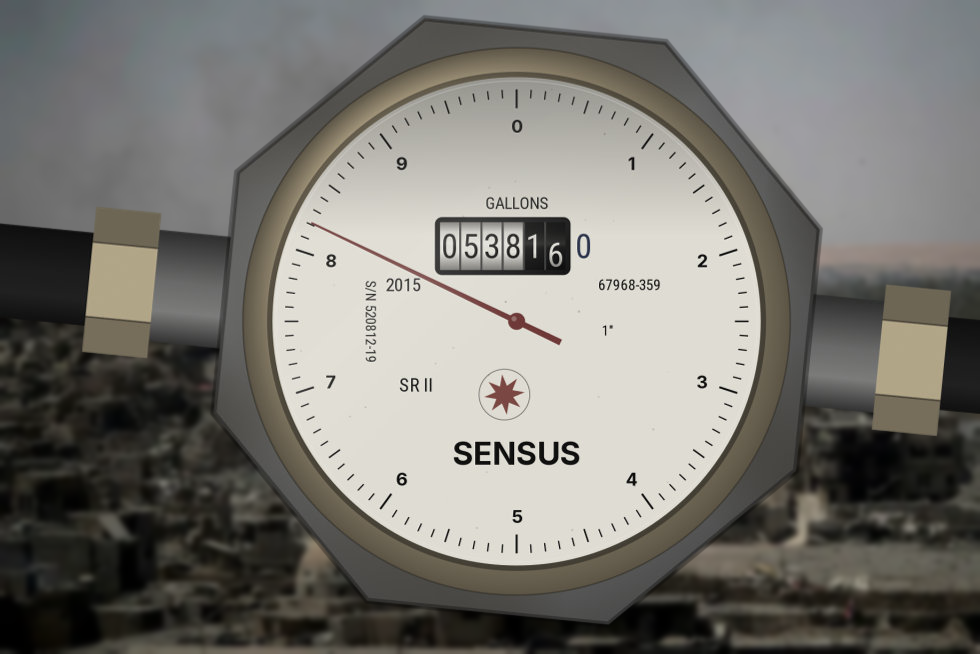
538158.2 gal
